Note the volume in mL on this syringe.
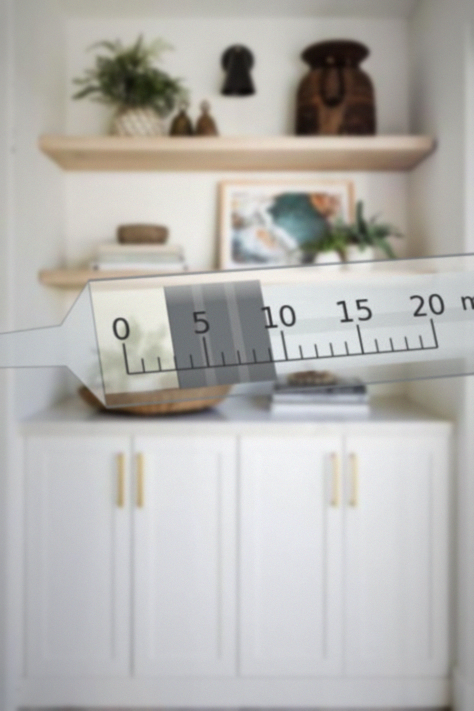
3 mL
